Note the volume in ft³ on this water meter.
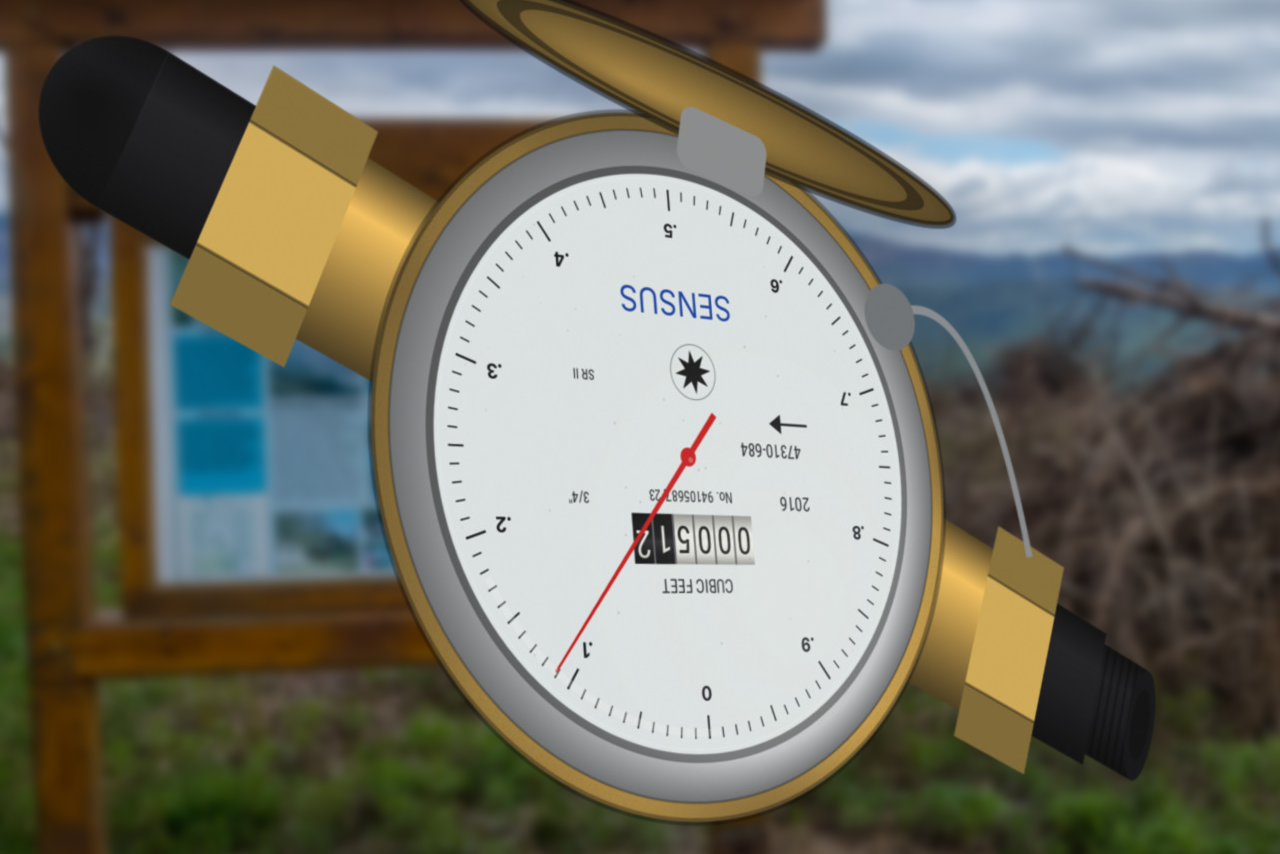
512.11 ft³
